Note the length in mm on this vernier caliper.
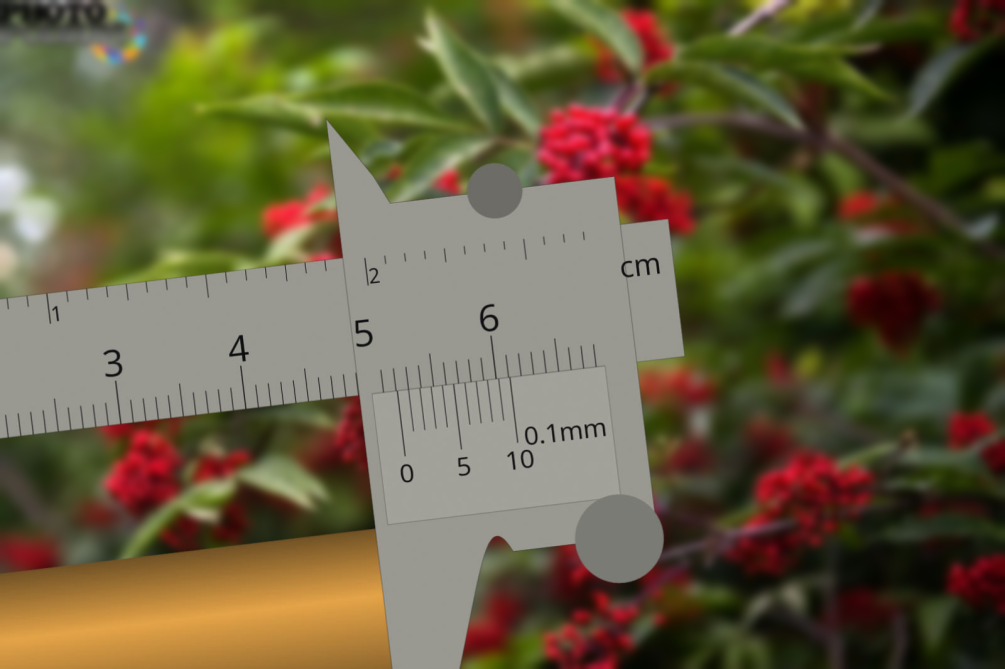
52.1 mm
